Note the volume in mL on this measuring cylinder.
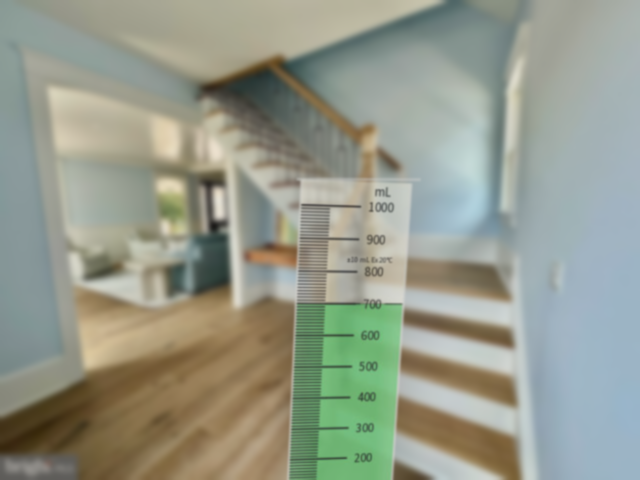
700 mL
